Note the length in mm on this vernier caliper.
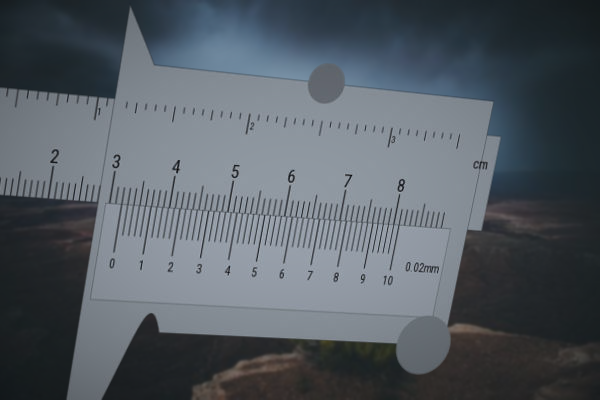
32.0 mm
